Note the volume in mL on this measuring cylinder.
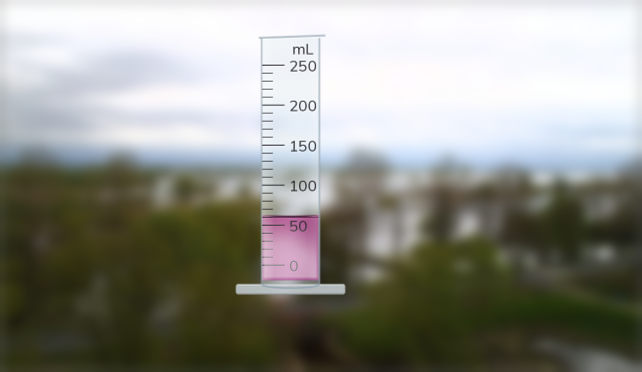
60 mL
